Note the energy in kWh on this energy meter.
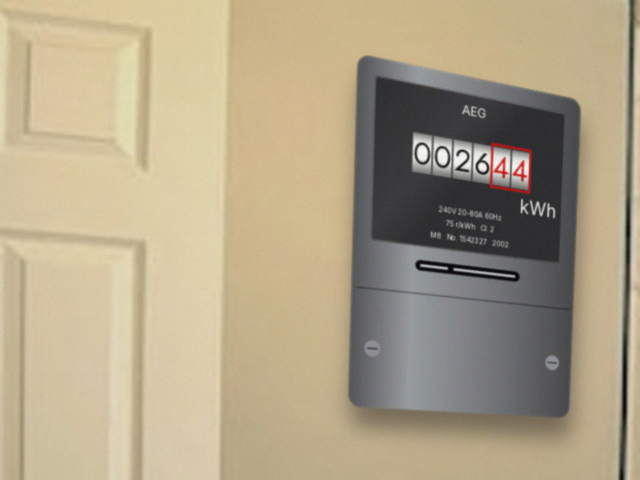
26.44 kWh
